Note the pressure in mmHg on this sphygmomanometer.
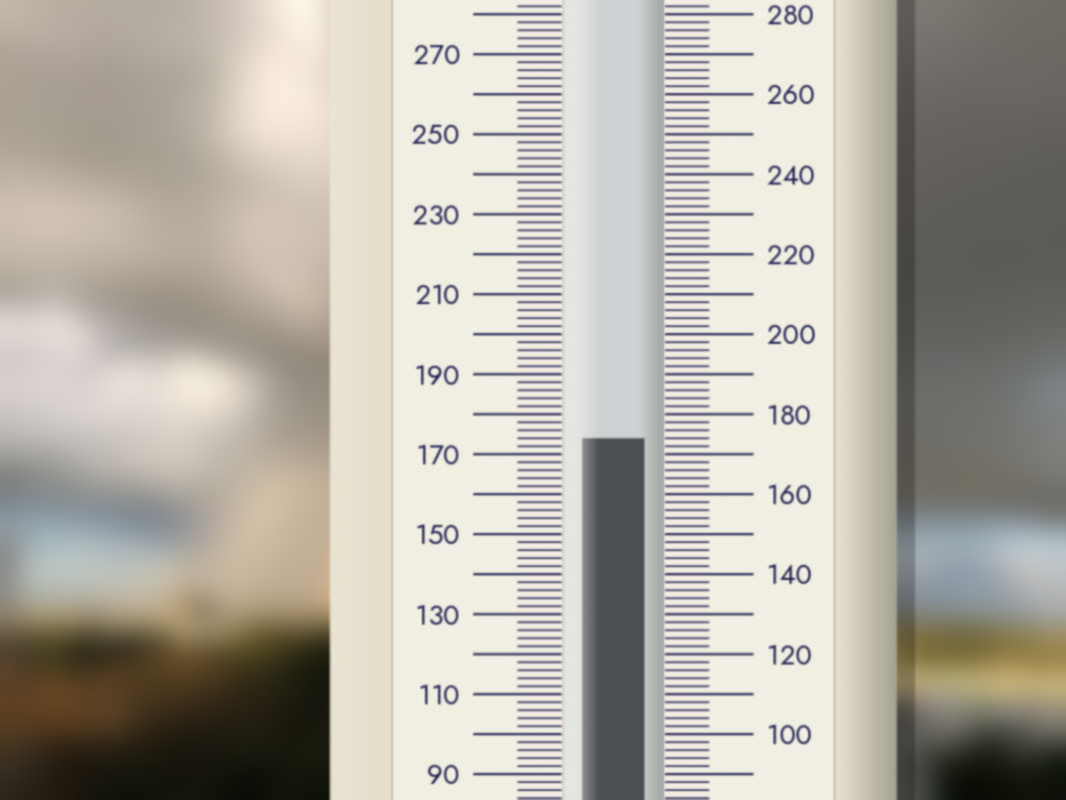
174 mmHg
